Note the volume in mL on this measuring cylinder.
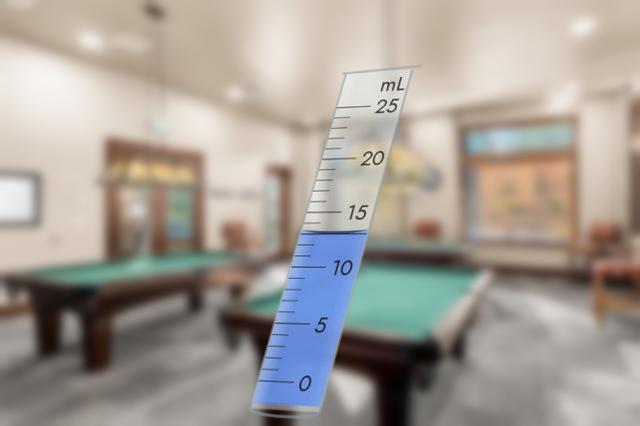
13 mL
